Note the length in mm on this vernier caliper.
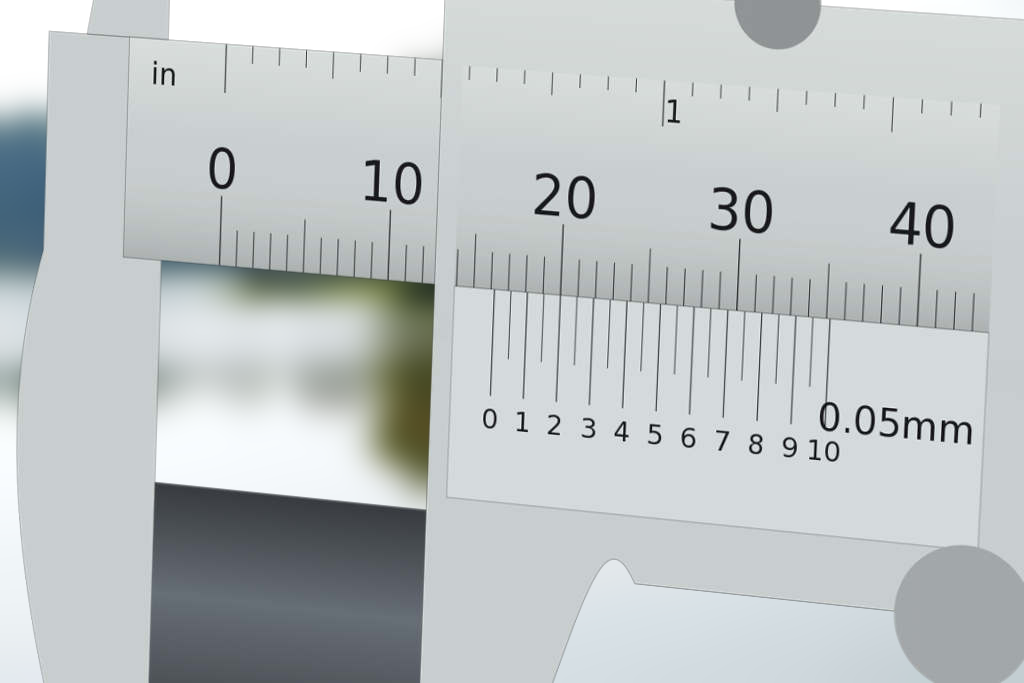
16.2 mm
